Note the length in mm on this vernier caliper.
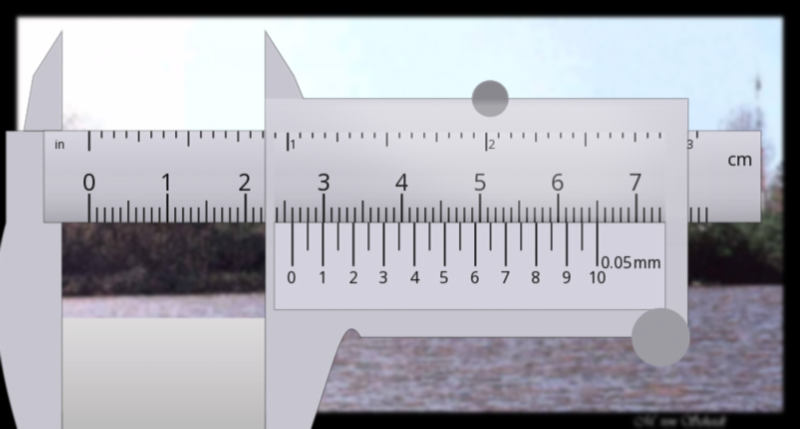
26.0 mm
